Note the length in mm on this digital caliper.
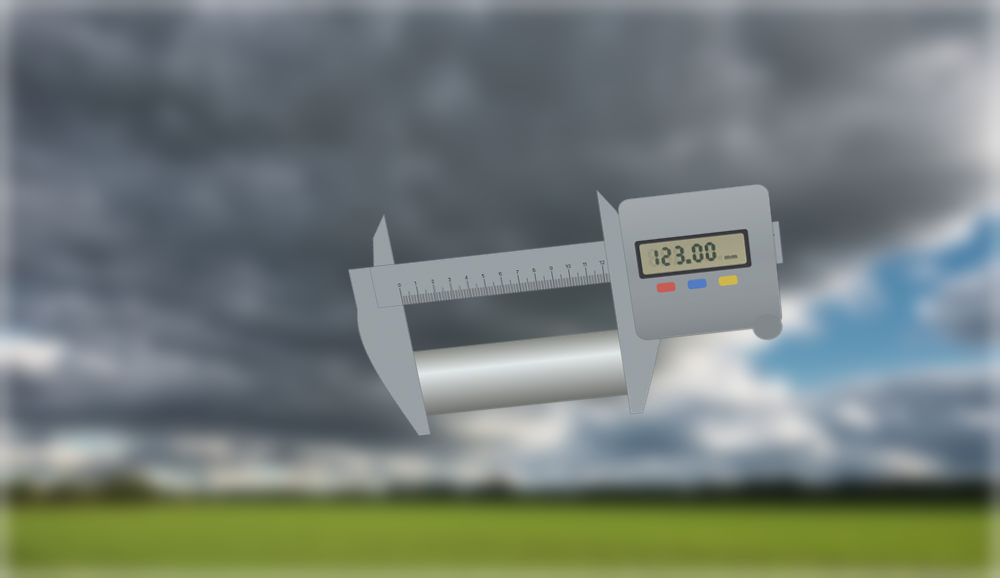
123.00 mm
